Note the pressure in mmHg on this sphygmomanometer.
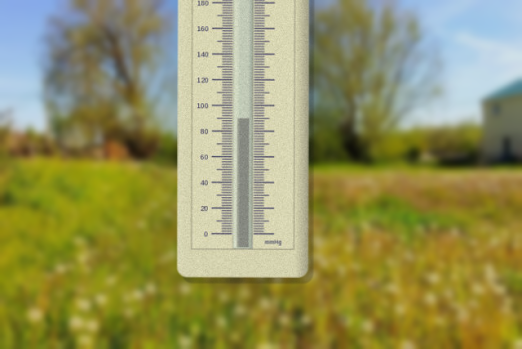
90 mmHg
